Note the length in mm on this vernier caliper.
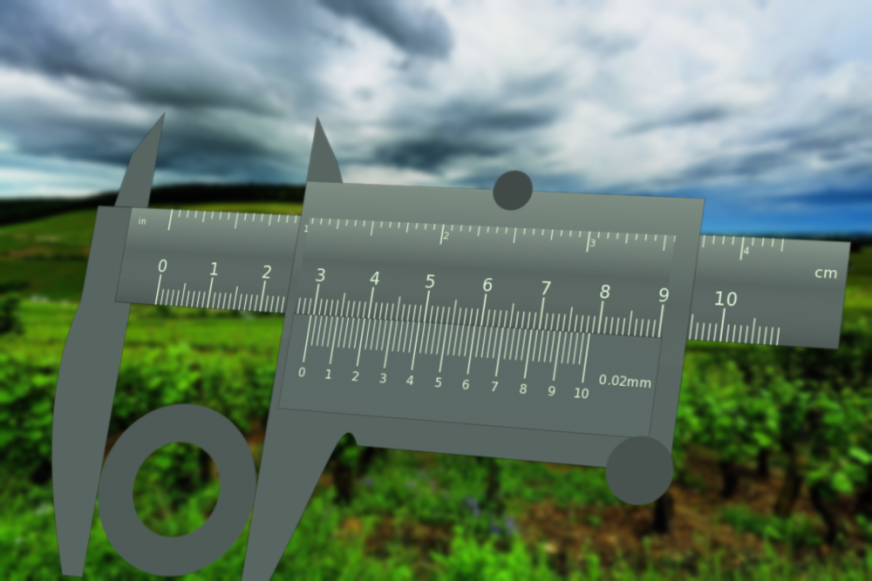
29.5 mm
